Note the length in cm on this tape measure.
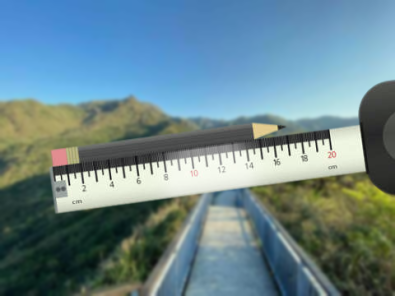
17 cm
